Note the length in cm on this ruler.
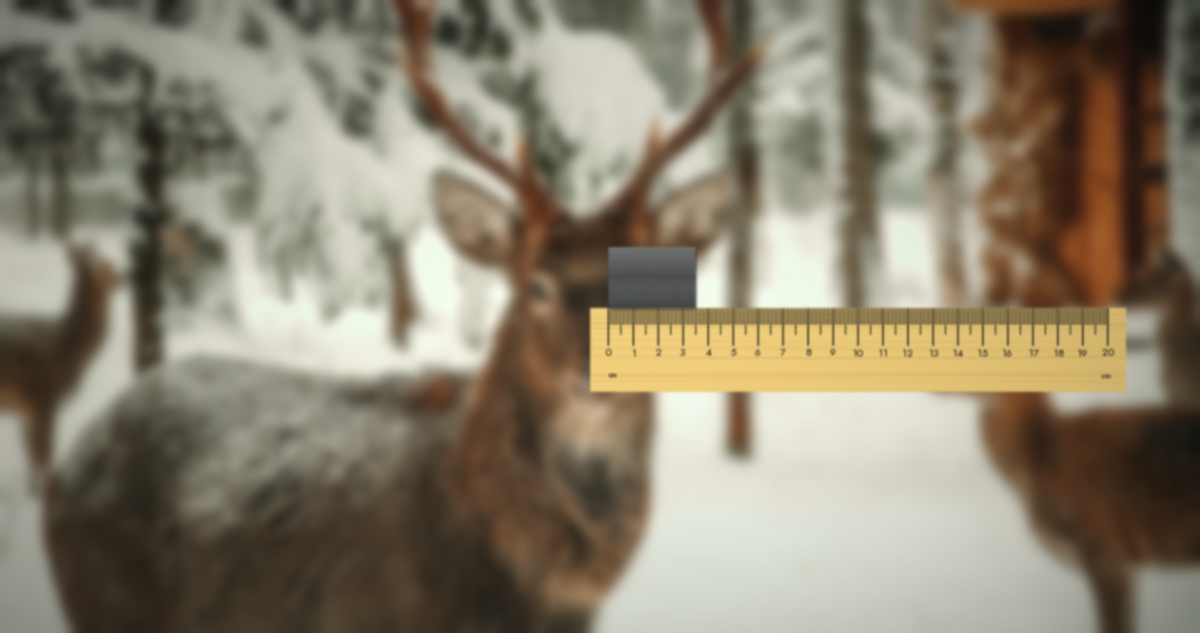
3.5 cm
